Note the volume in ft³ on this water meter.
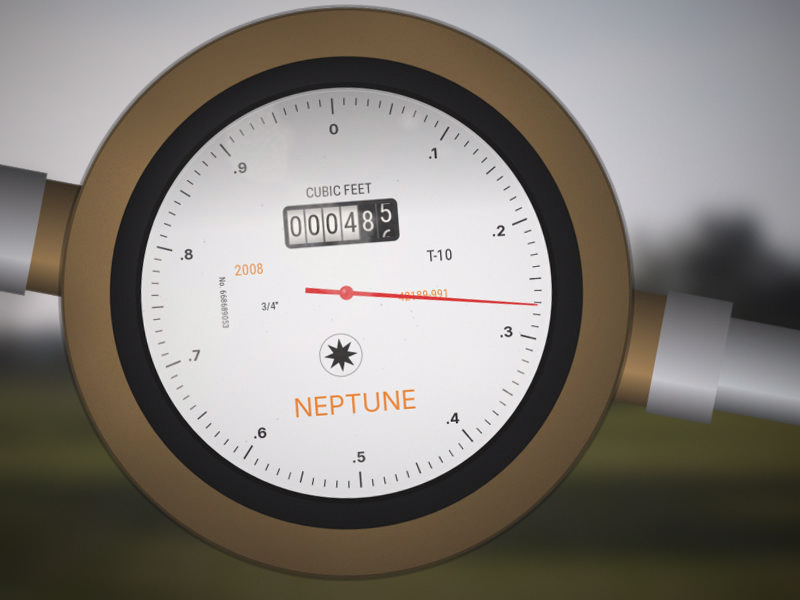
485.27 ft³
